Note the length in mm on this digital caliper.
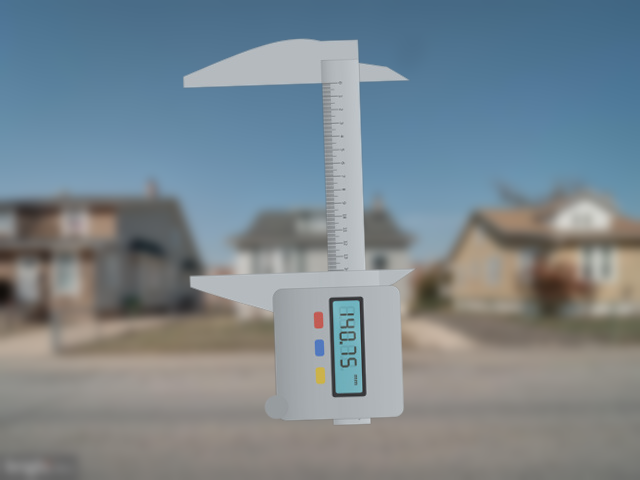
140.75 mm
